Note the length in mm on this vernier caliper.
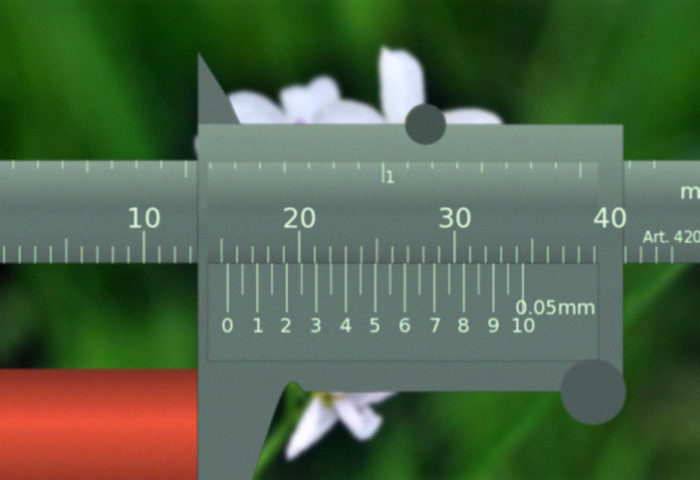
15.4 mm
